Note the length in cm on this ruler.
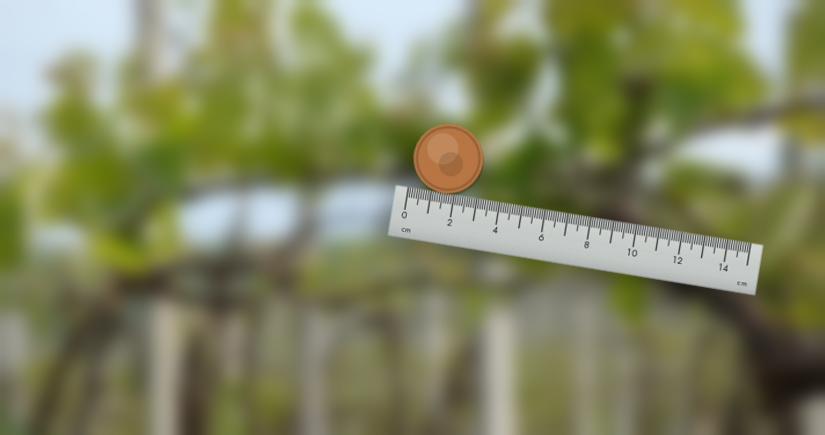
3 cm
